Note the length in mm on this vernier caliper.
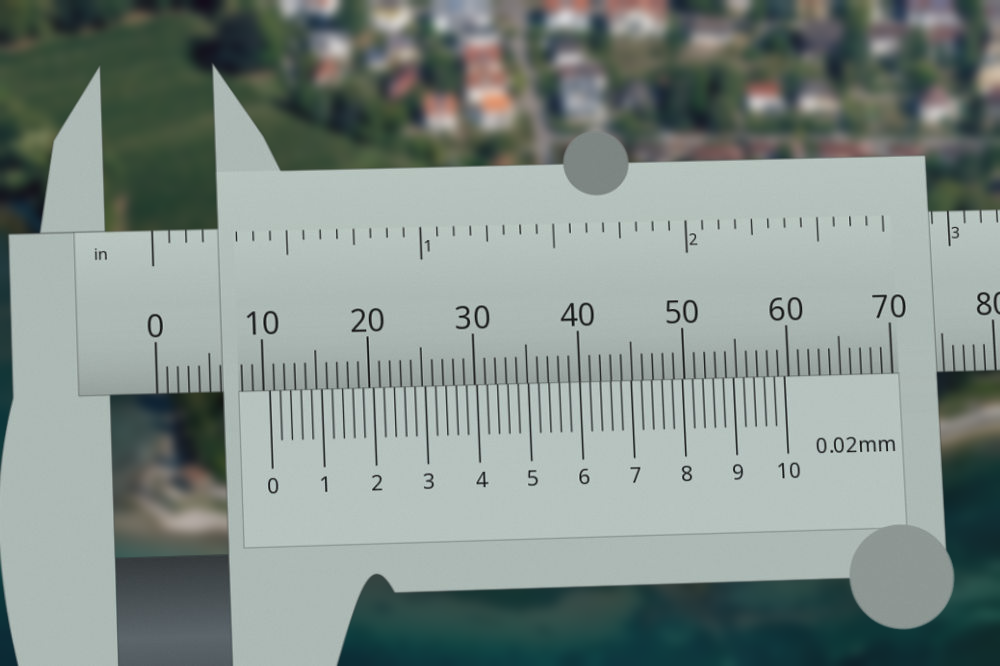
10.6 mm
